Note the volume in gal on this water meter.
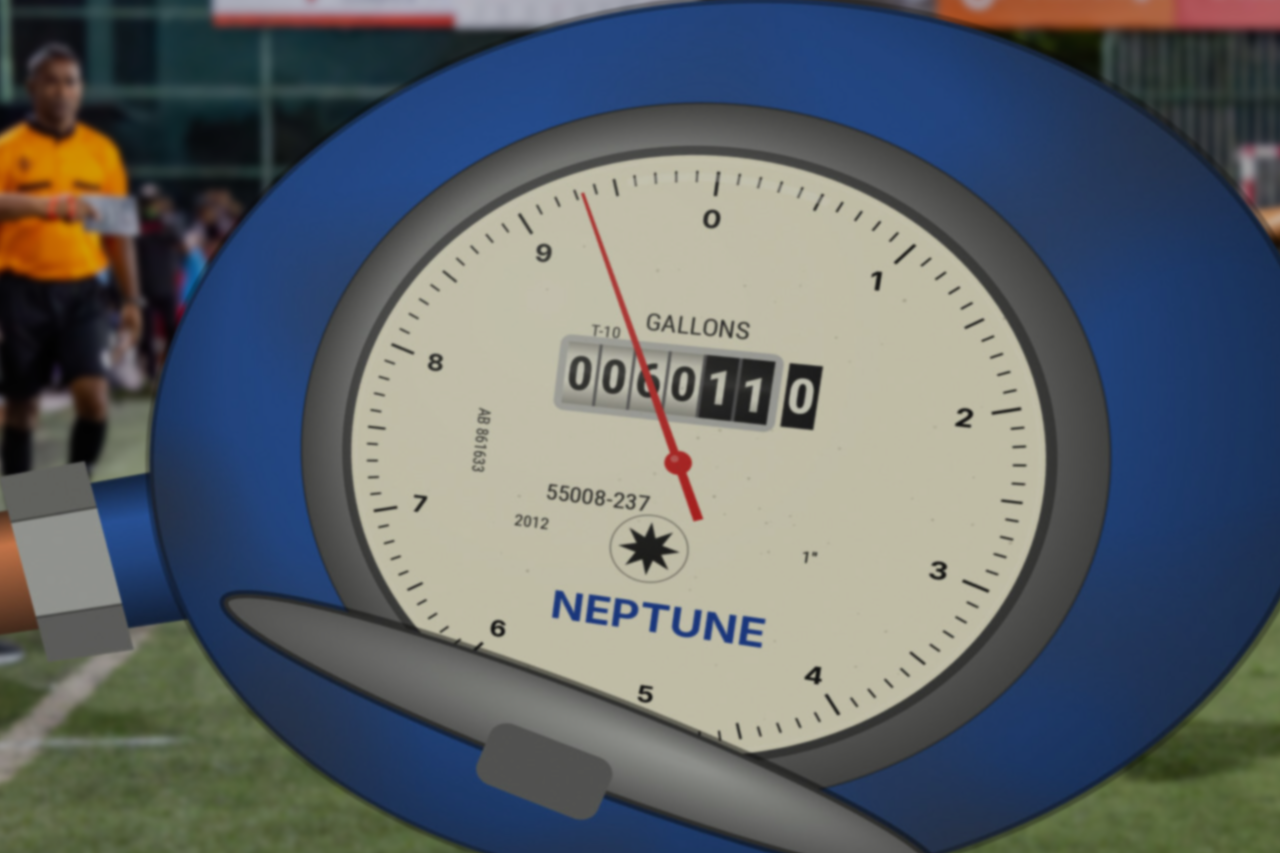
60109.3 gal
